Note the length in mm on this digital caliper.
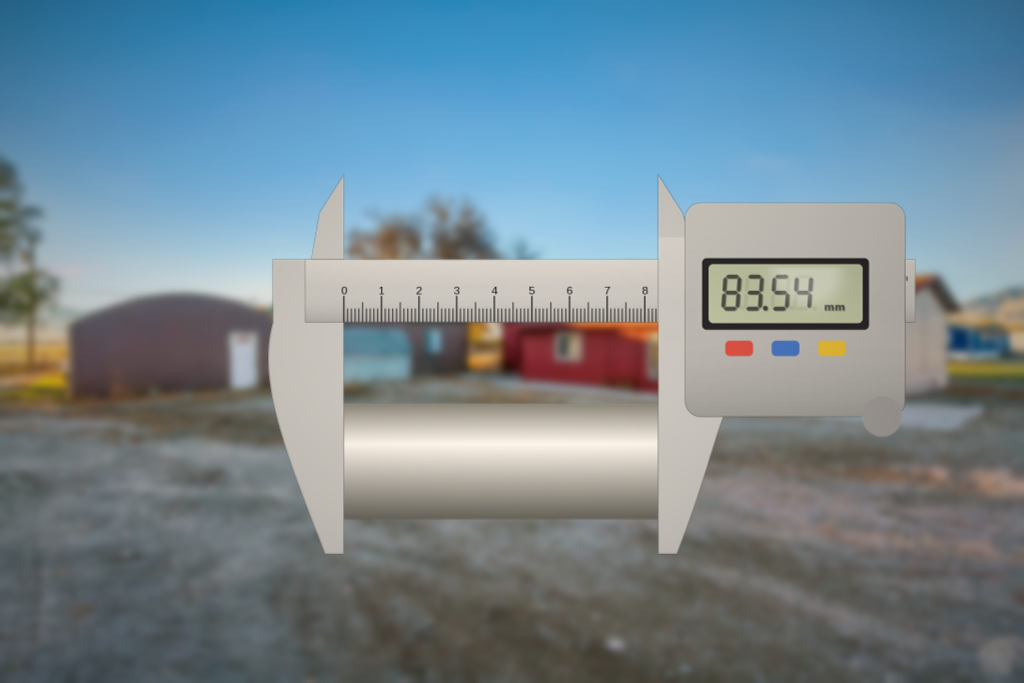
83.54 mm
